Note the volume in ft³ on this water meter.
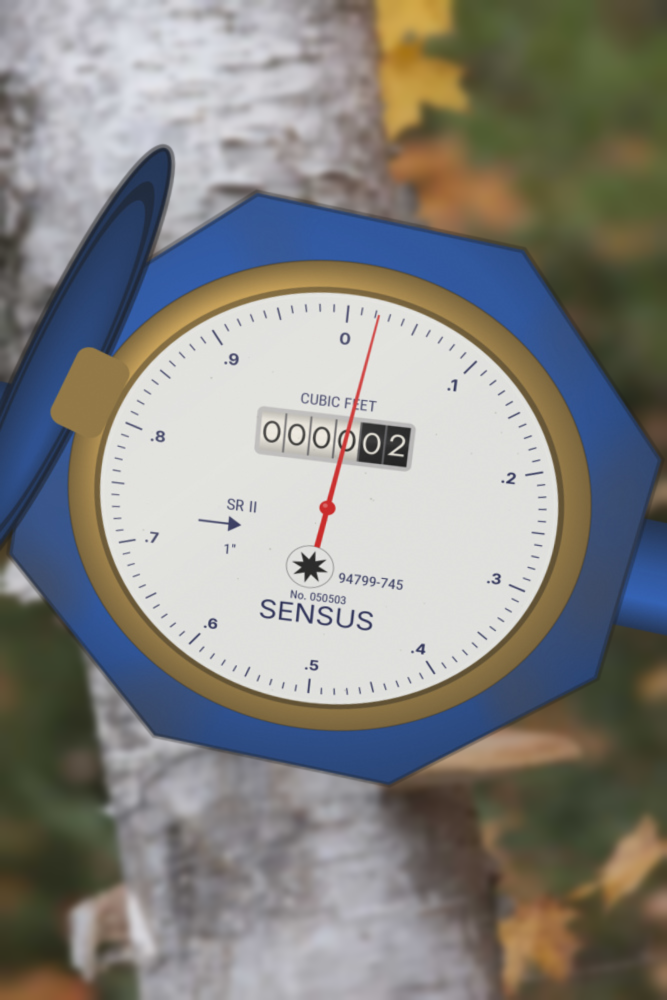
2.02 ft³
